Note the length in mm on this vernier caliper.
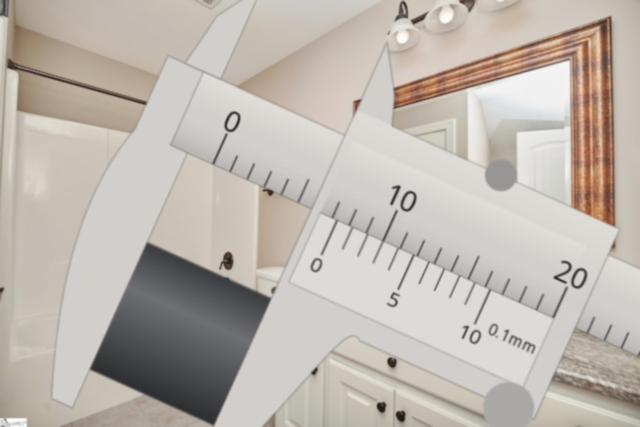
7.3 mm
